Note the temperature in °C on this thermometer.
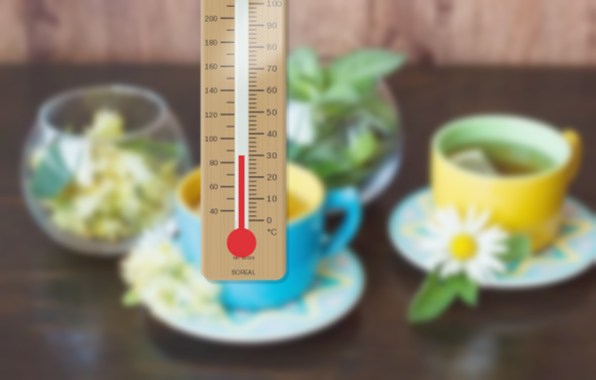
30 °C
